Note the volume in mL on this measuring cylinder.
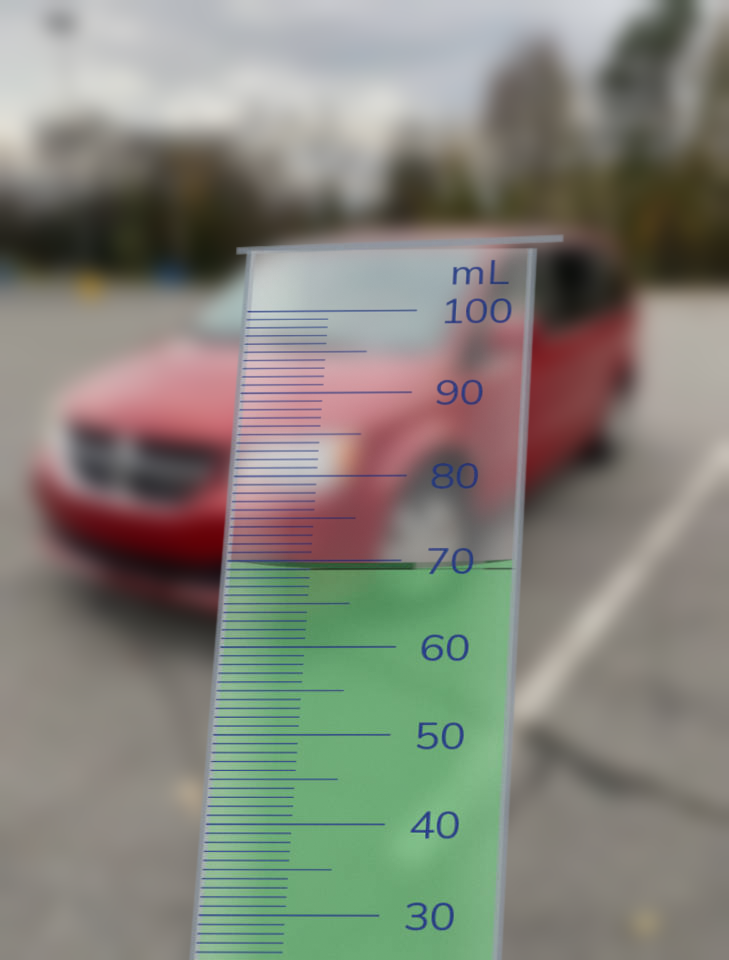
69 mL
